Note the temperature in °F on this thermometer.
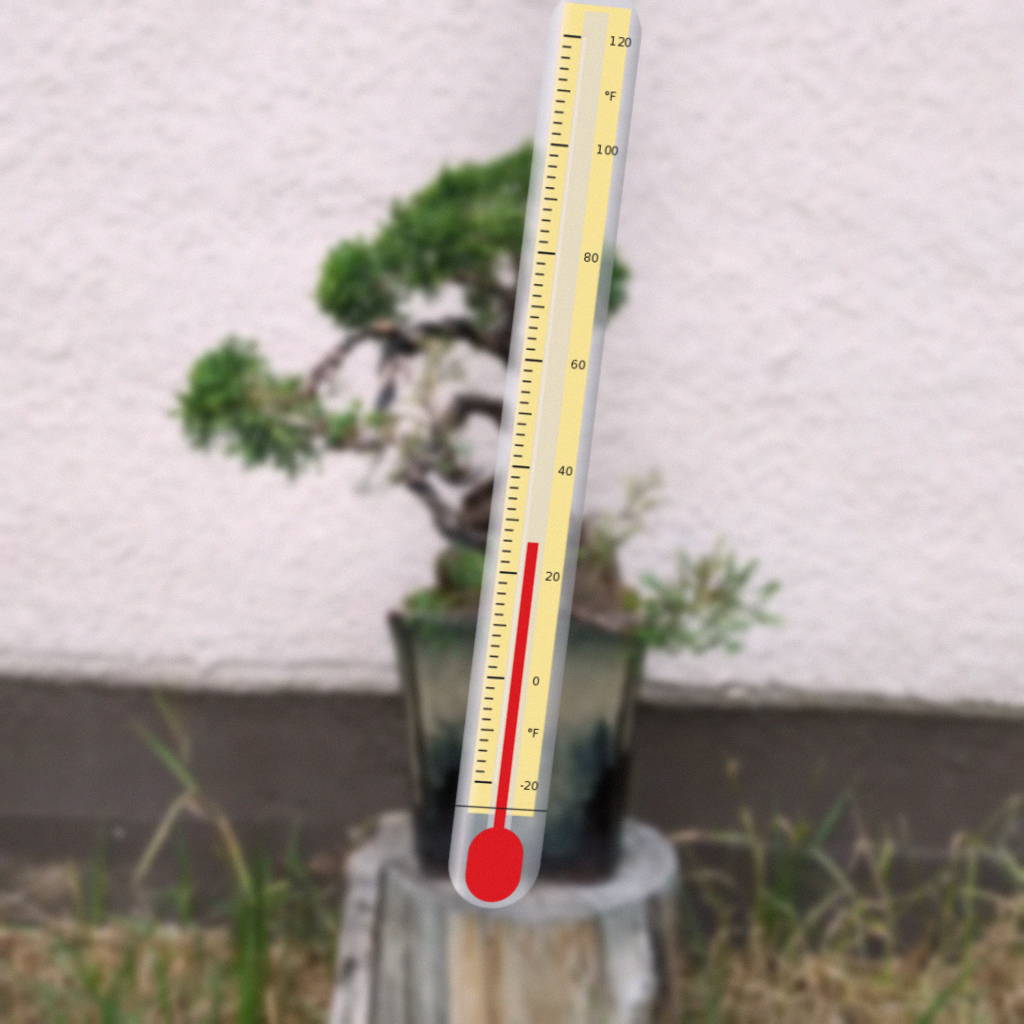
26 °F
